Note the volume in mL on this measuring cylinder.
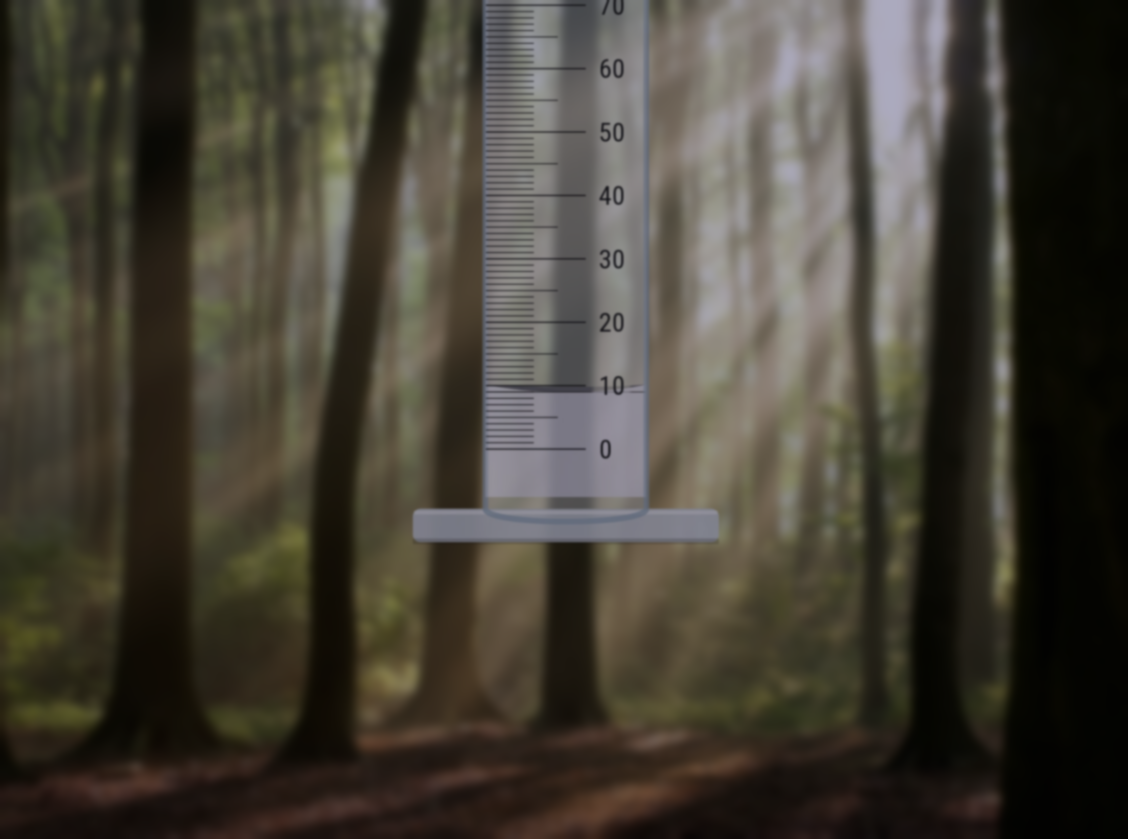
9 mL
